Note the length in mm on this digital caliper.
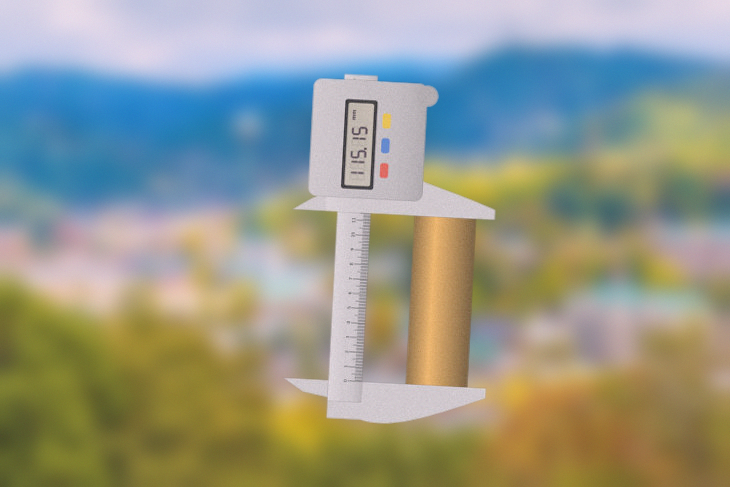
115.15 mm
